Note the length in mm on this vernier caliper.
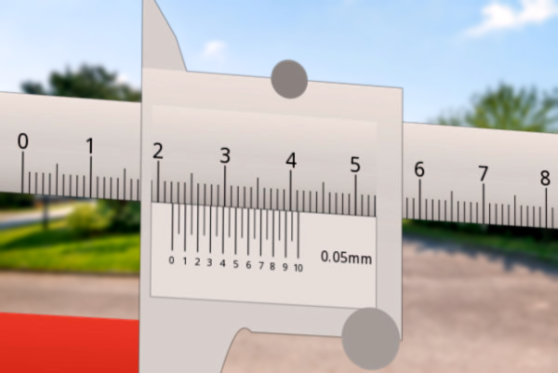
22.2 mm
